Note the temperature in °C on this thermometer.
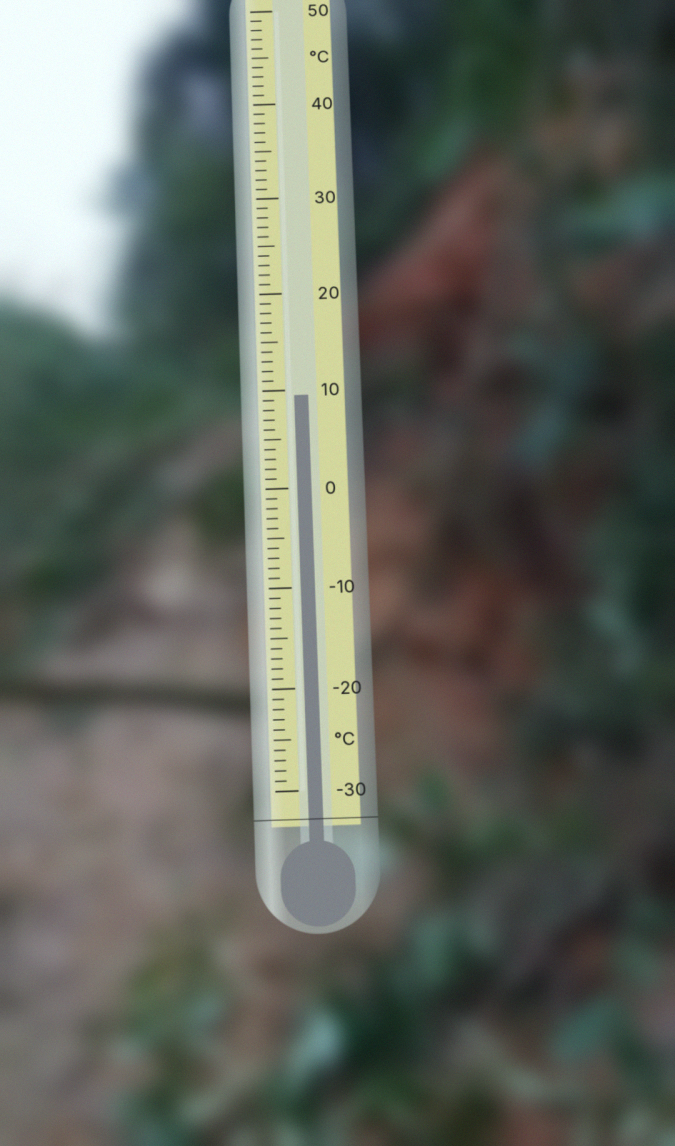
9.5 °C
